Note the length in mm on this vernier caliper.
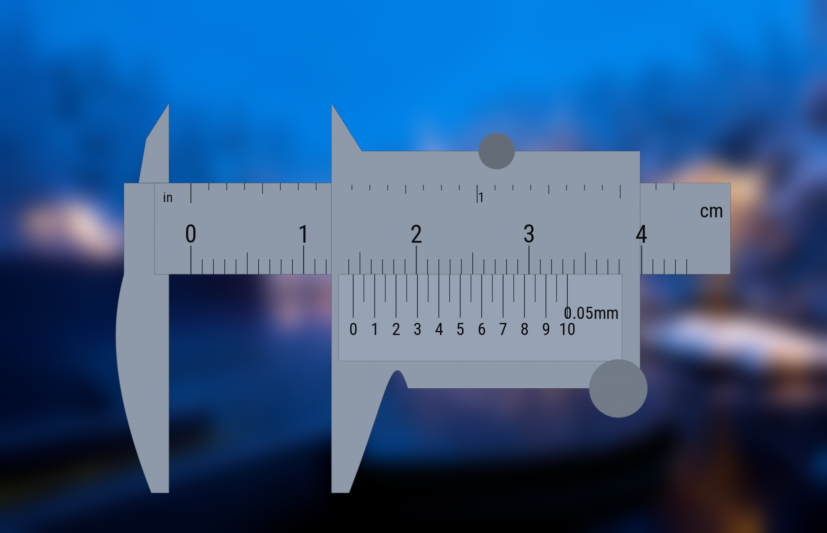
14.4 mm
